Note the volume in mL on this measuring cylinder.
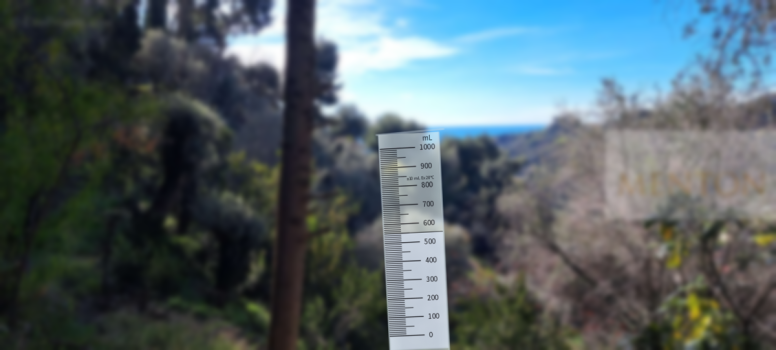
550 mL
